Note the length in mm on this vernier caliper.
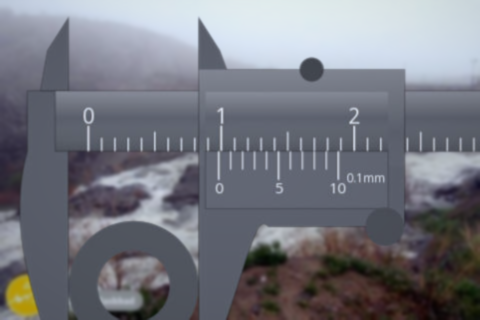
9.8 mm
